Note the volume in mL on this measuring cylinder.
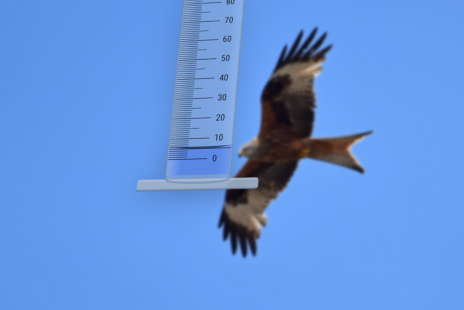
5 mL
